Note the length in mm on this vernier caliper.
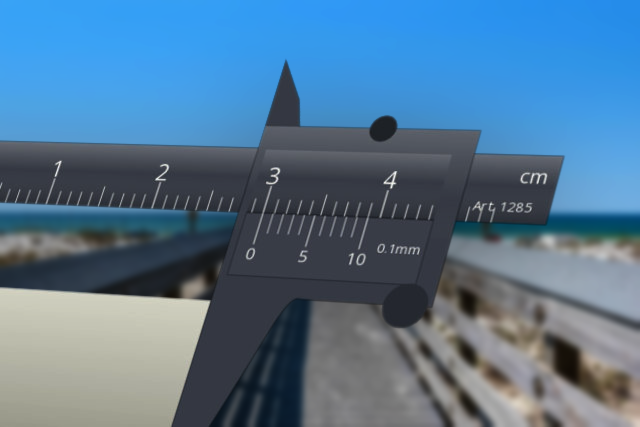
30.0 mm
